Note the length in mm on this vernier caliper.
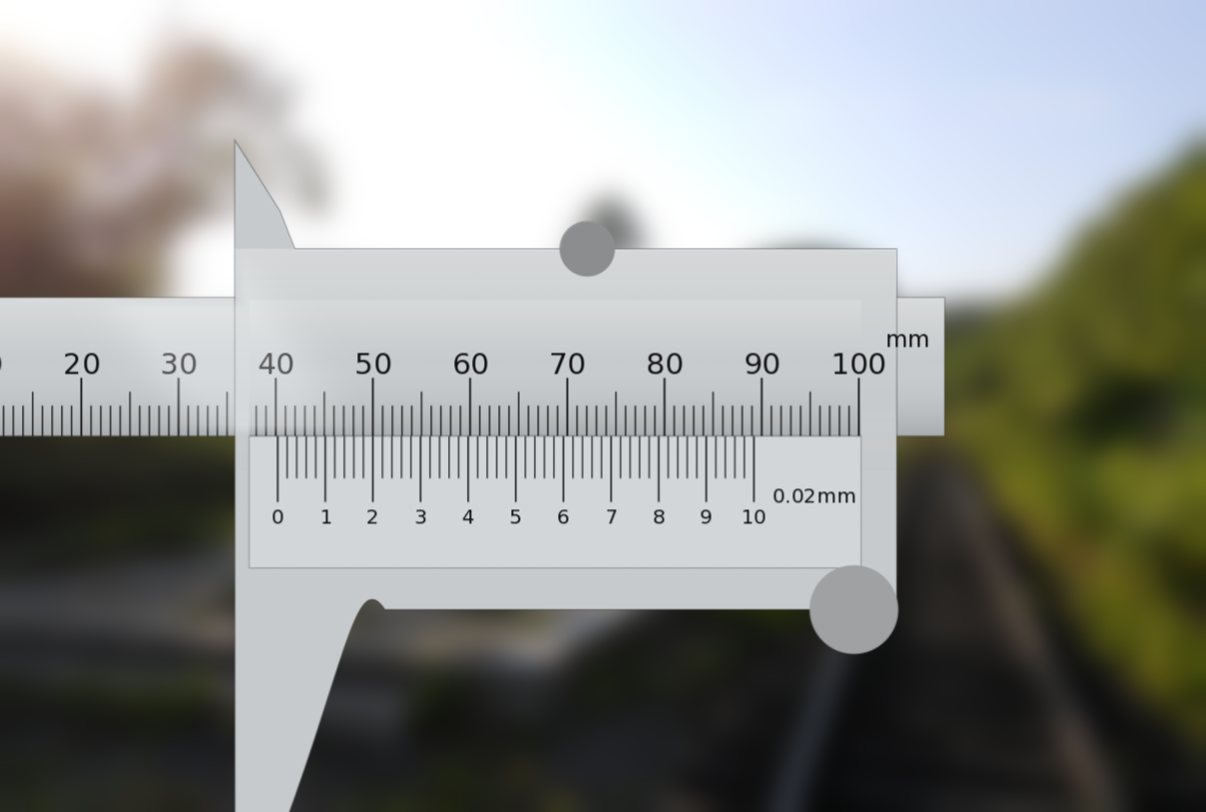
40.2 mm
